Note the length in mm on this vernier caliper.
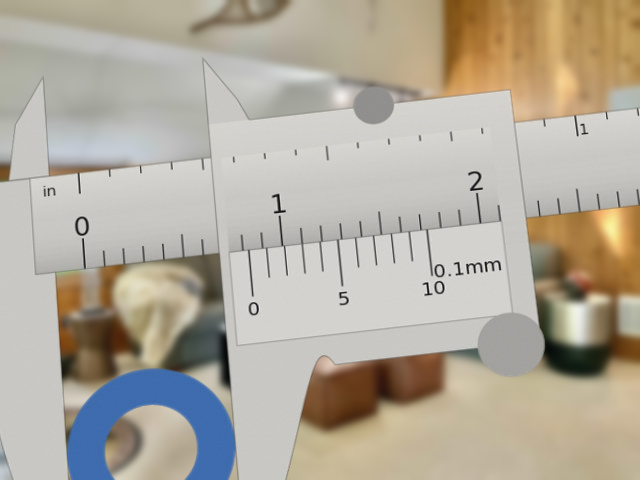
8.3 mm
